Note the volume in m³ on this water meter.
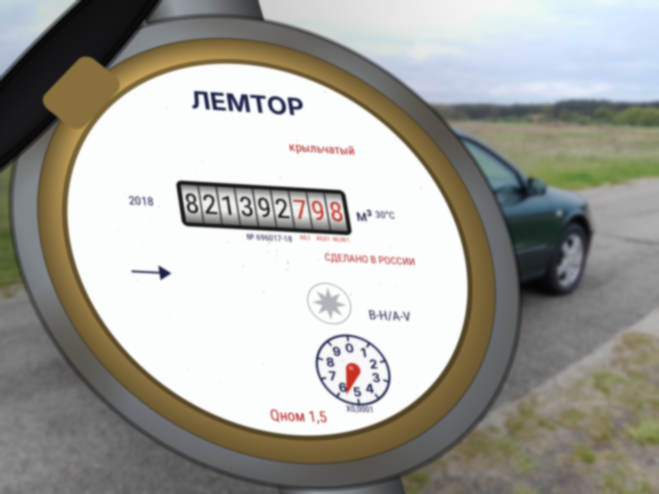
821392.7985 m³
